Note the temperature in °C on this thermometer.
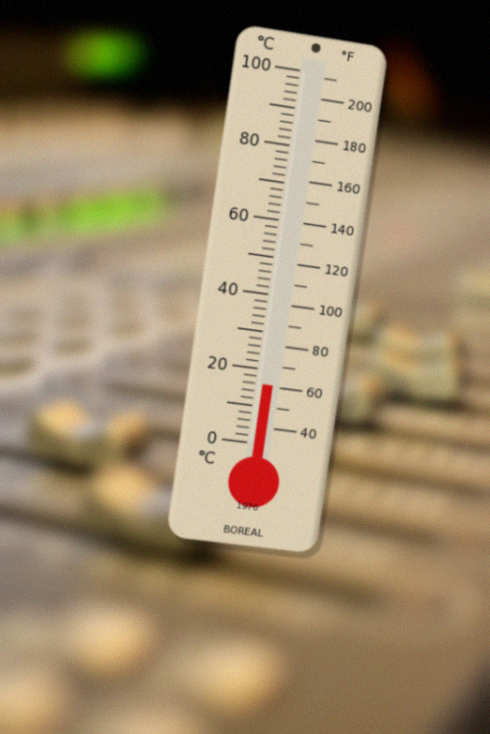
16 °C
